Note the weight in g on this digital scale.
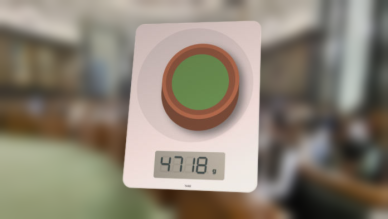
4718 g
